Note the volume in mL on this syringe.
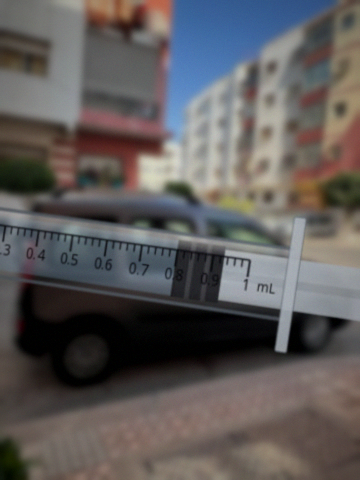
0.8 mL
